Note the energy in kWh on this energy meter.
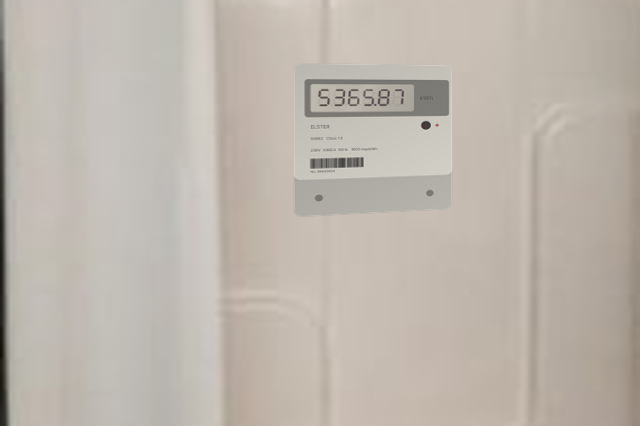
5365.87 kWh
